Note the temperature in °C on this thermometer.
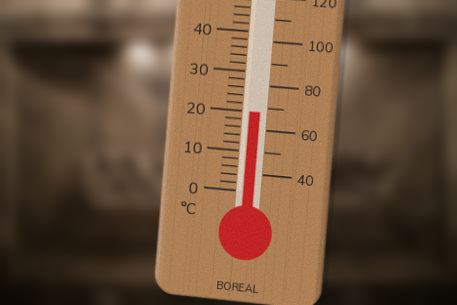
20 °C
